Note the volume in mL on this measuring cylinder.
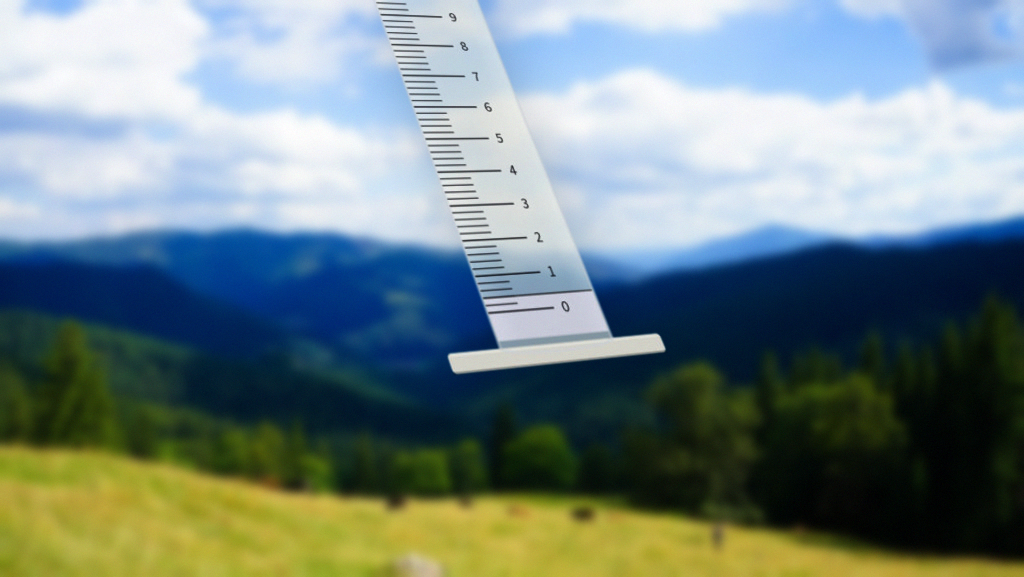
0.4 mL
